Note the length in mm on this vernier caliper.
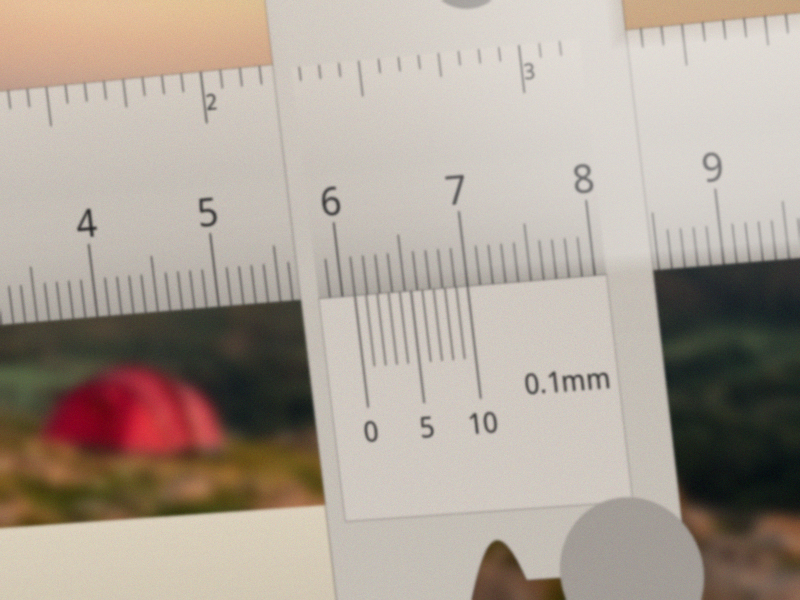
61.0 mm
